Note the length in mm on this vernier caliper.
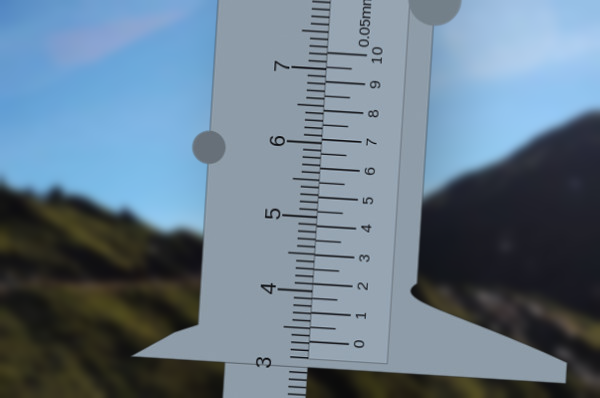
33.2 mm
